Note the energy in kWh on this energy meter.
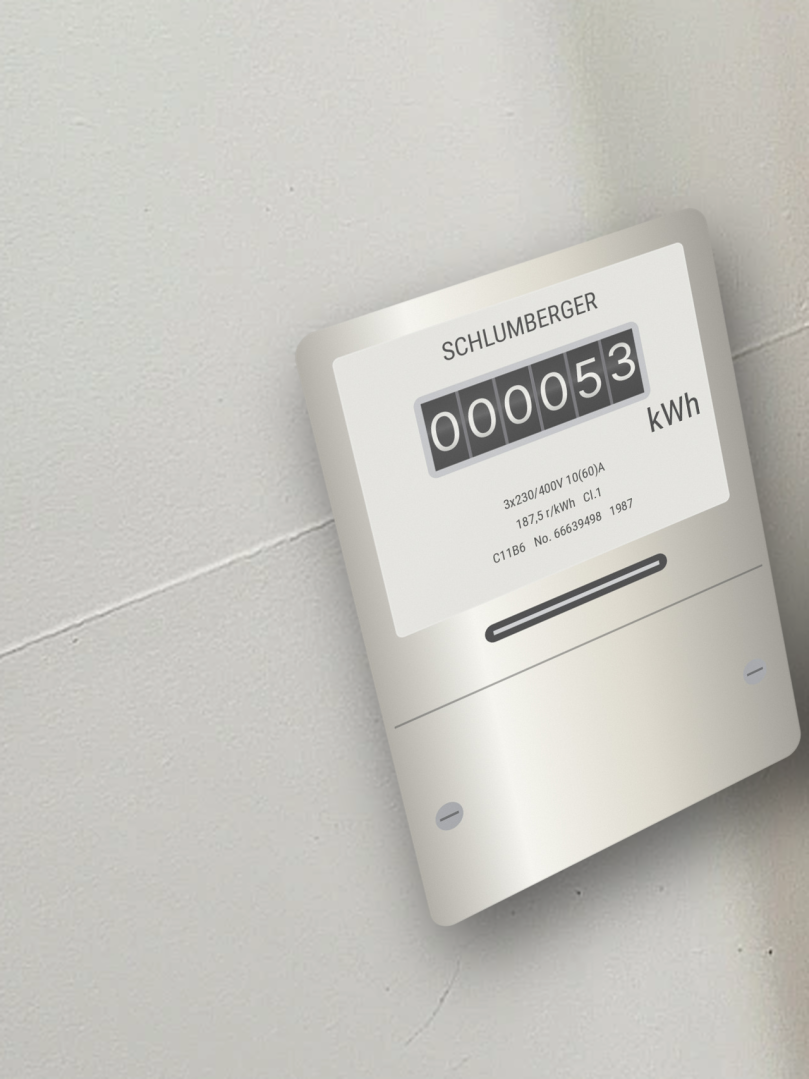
53 kWh
